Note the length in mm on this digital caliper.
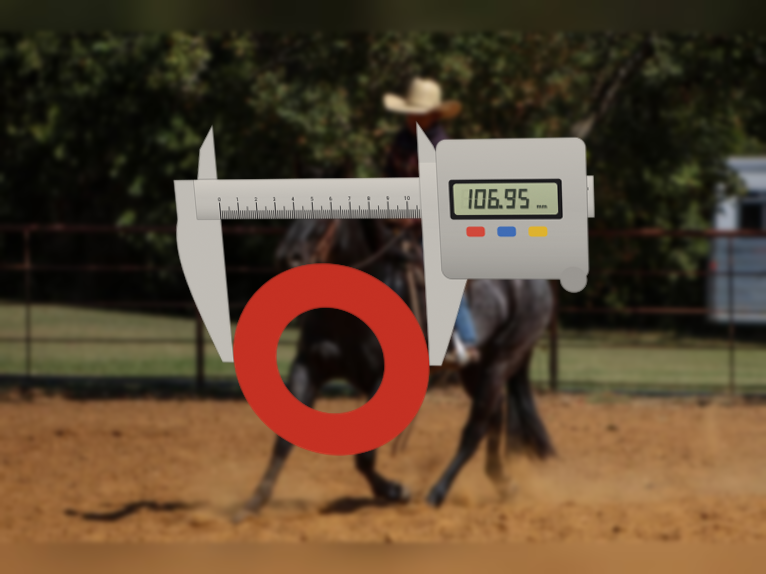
106.95 mm
